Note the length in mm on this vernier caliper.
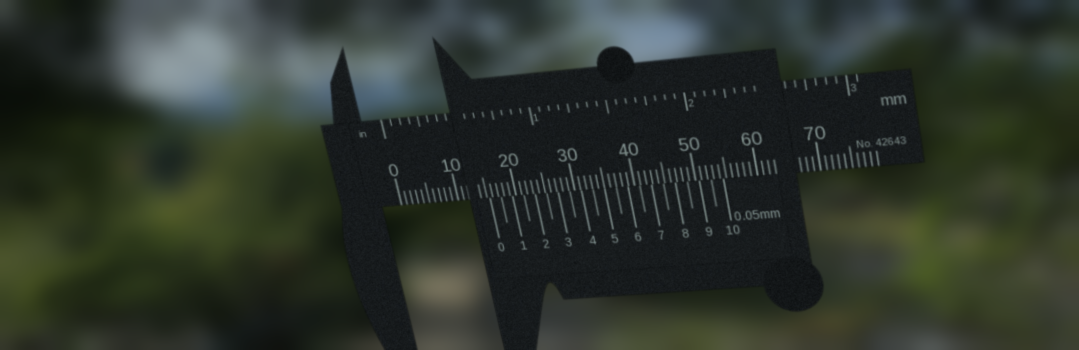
15.5 mm
